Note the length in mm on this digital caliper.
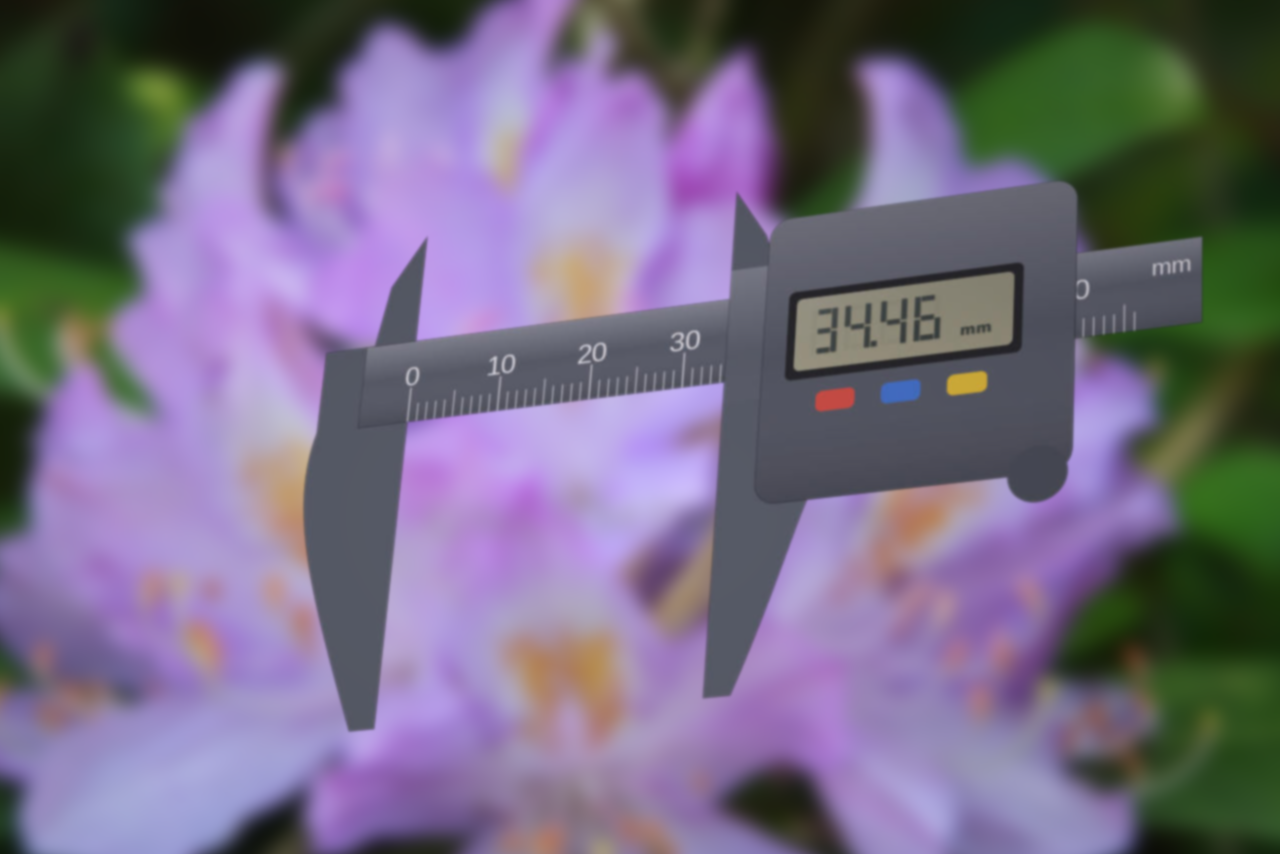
34.46 mm
